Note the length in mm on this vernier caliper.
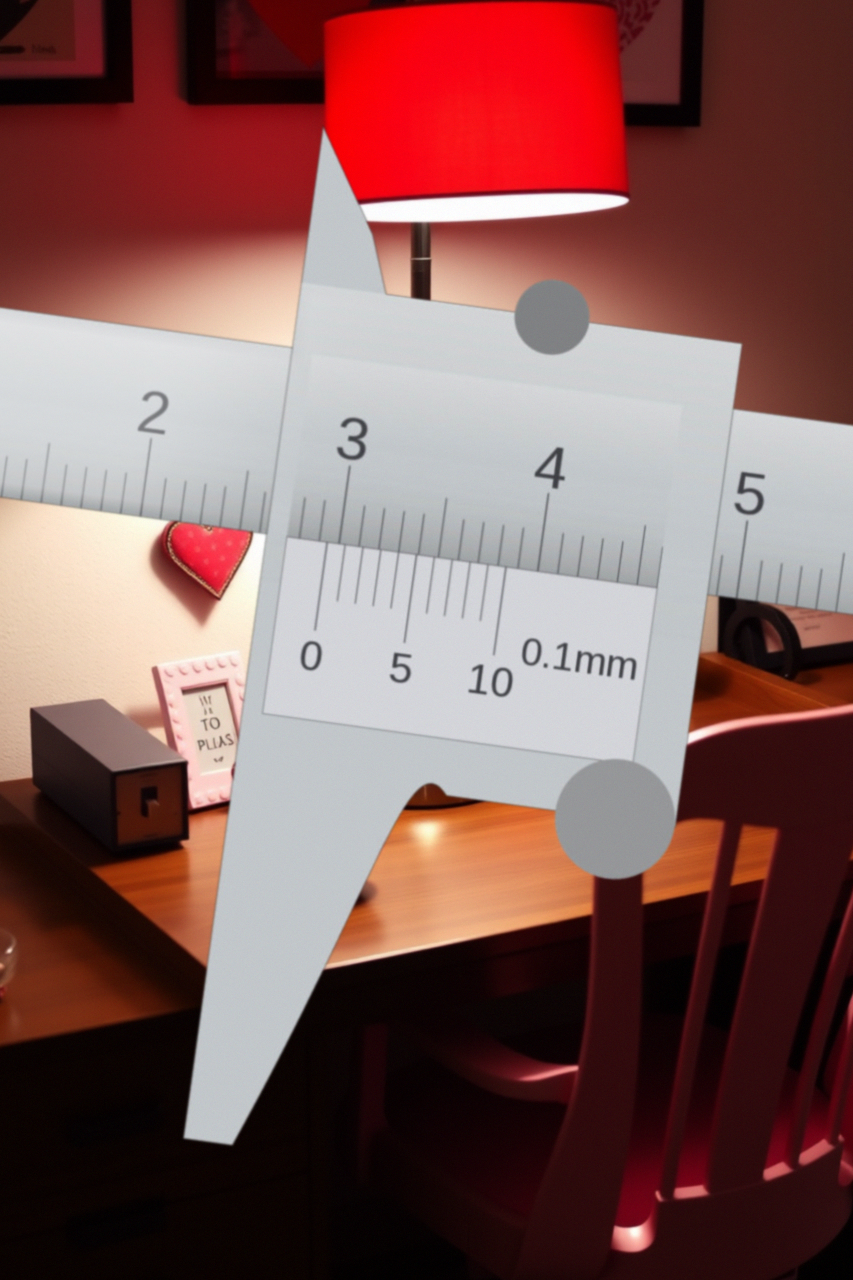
29.4 mm
